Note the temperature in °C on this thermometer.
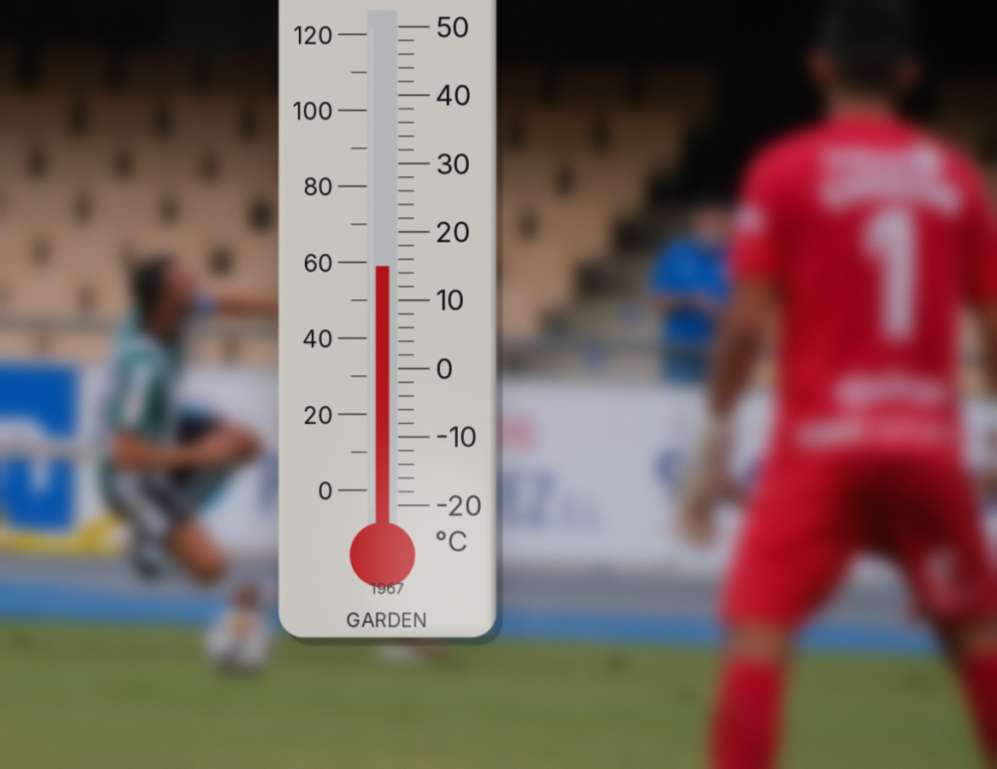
15 °C
